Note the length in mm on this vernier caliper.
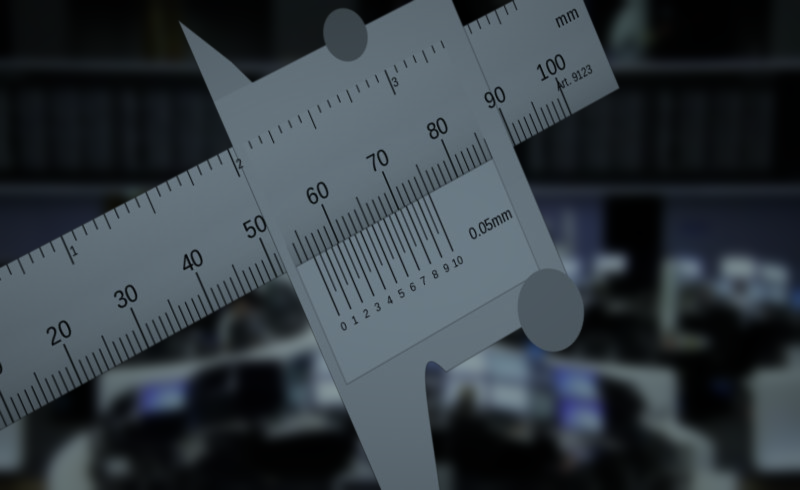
56.0 mm
